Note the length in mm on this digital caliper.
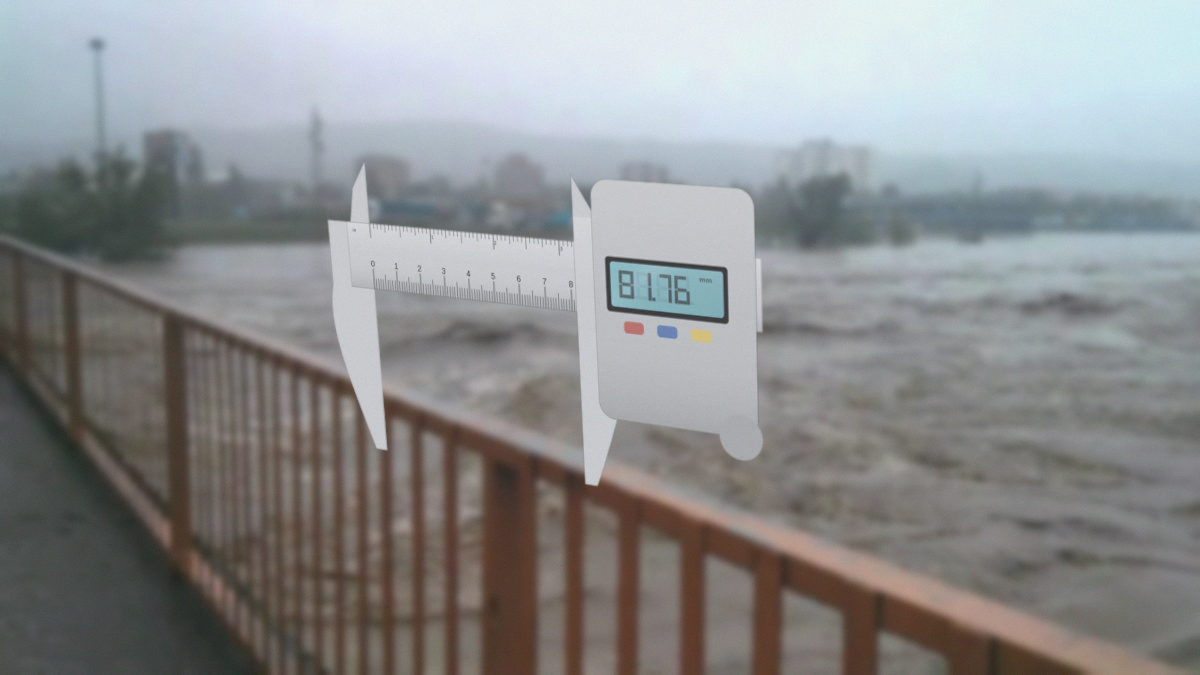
81.76 mm
